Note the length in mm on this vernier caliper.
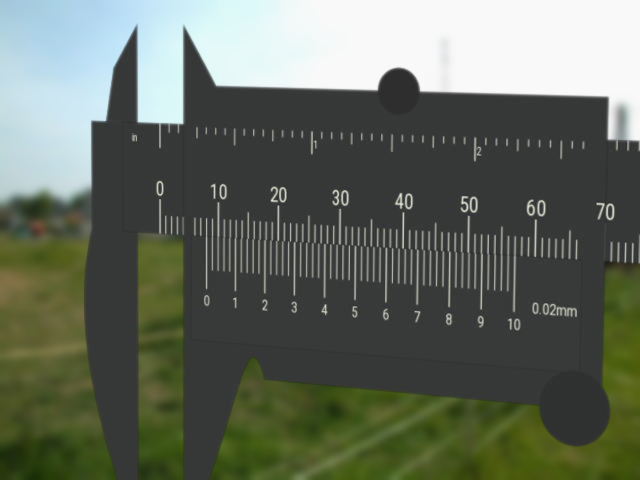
8.0 mm
